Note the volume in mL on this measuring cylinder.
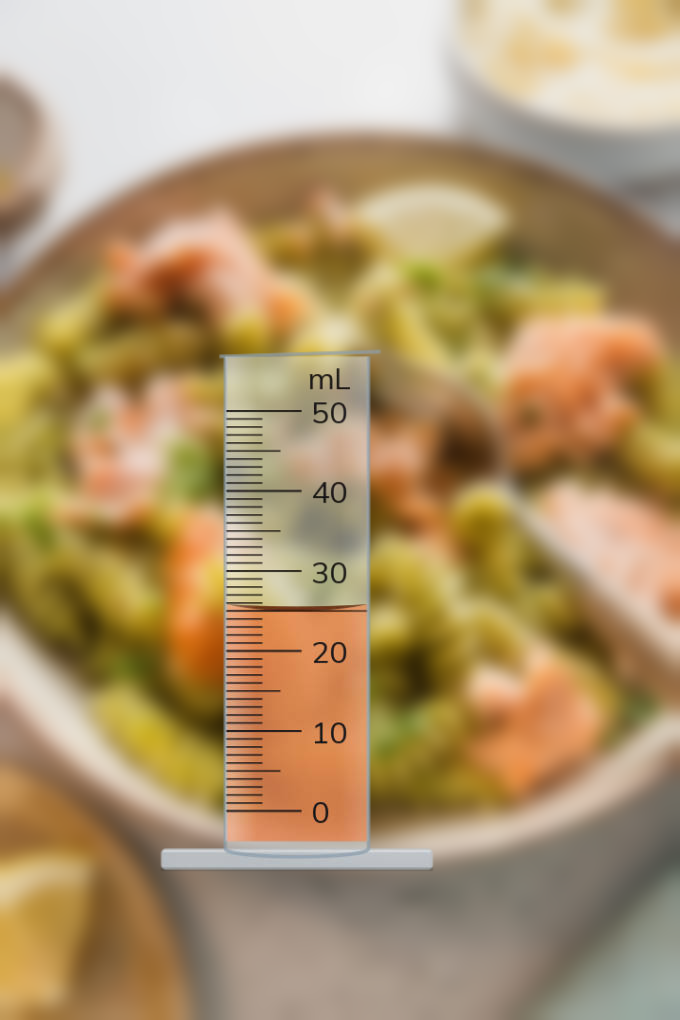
25 mL
